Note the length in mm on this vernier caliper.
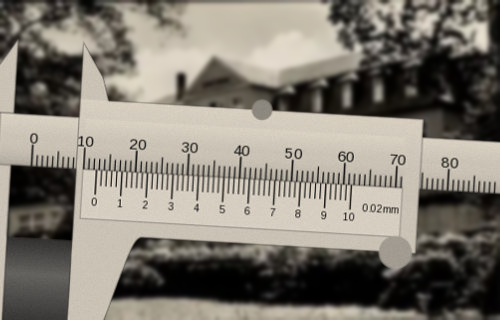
12.5 mm
